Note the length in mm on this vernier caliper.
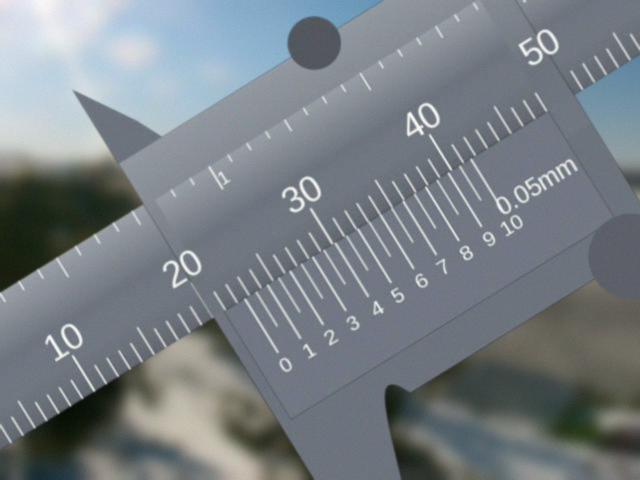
22.6 mm
